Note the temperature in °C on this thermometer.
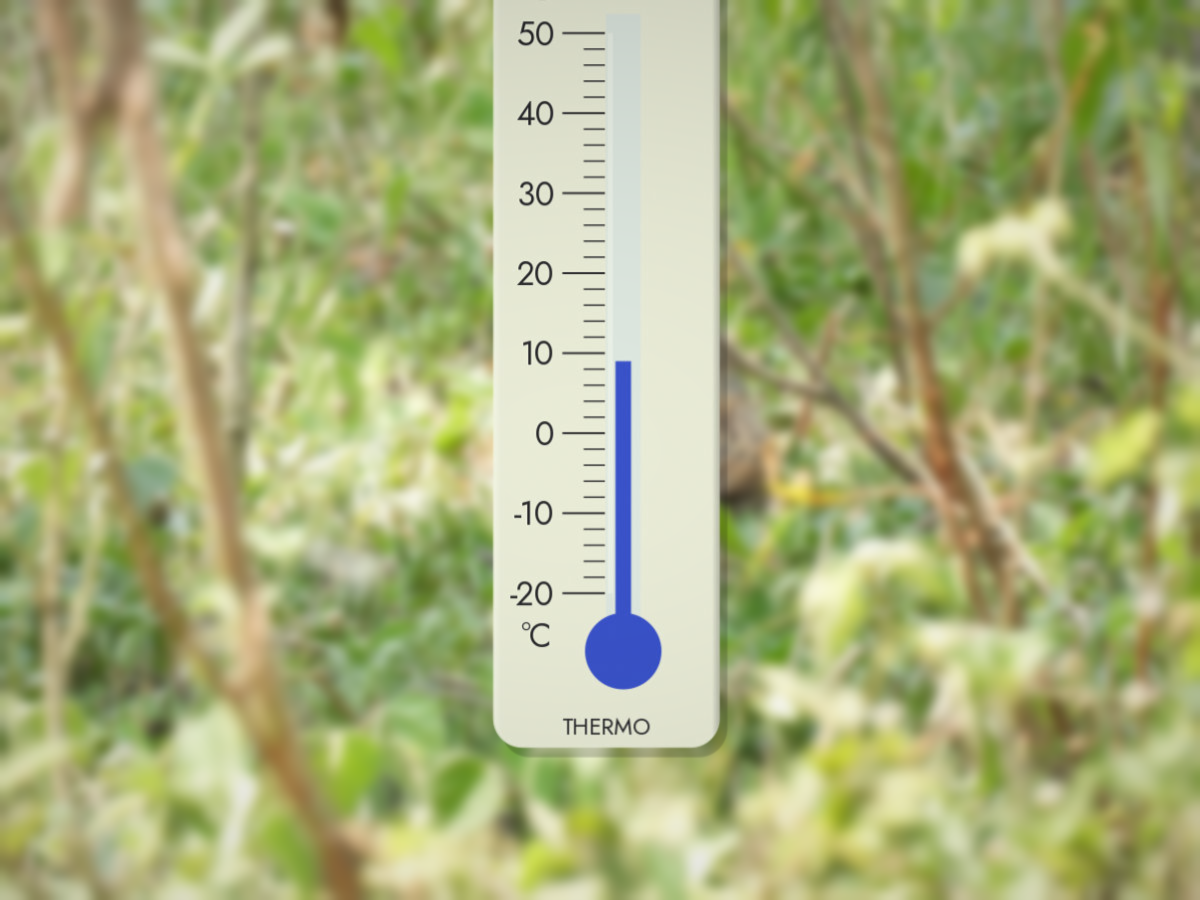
9 °C
